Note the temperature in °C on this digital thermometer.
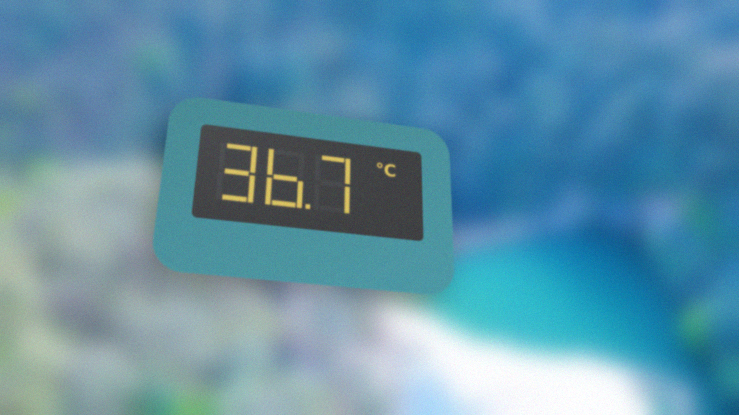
36.7 °C
